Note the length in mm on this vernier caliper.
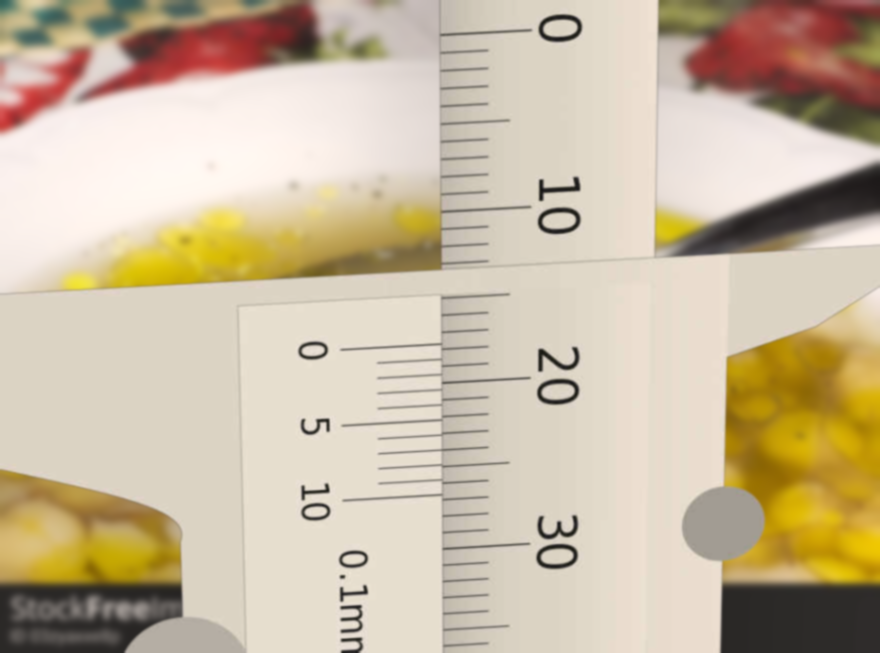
17.7 mm
